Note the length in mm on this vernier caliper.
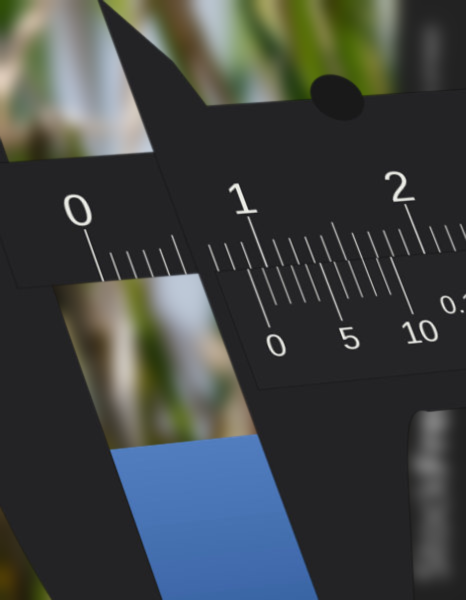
8.8 mm
